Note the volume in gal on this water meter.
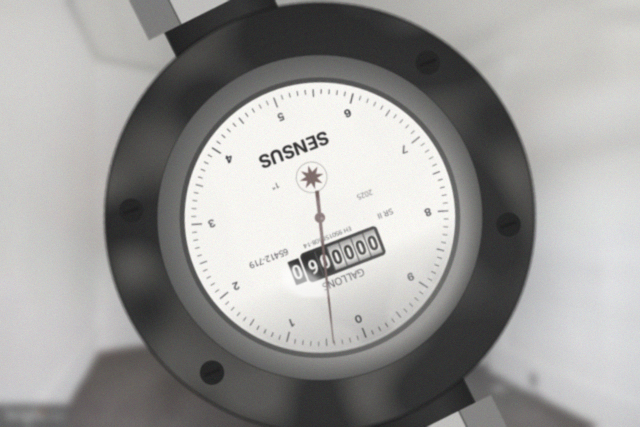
60.4 gal
